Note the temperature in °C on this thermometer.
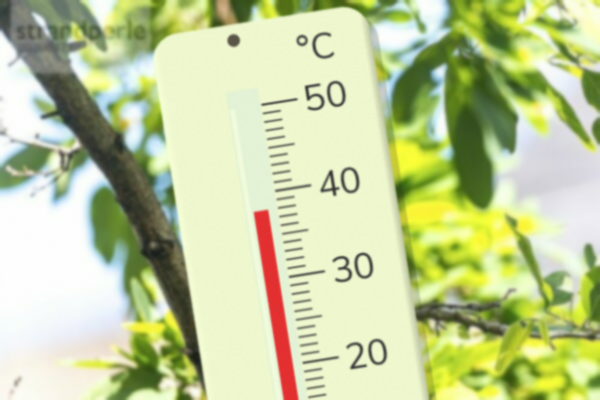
38 °C
